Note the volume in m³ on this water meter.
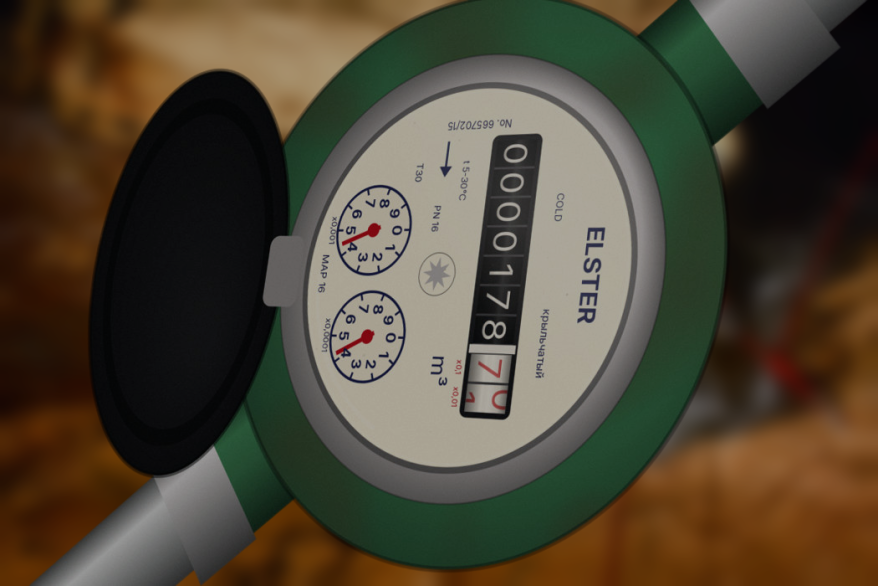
178.7044 m³
